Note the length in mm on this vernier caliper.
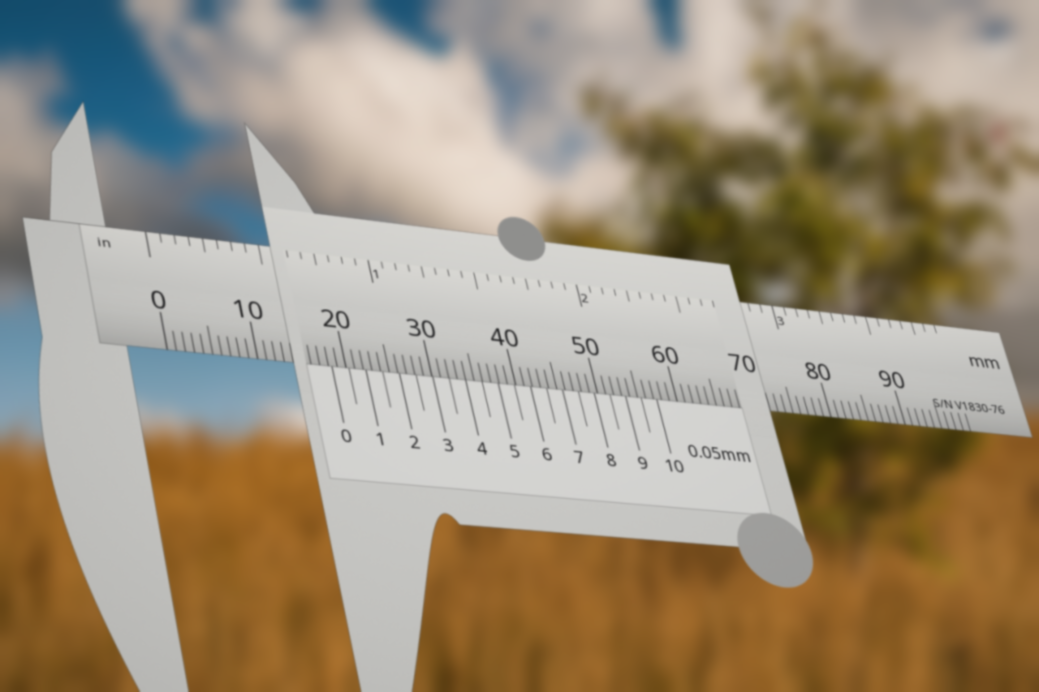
18.4 mm
